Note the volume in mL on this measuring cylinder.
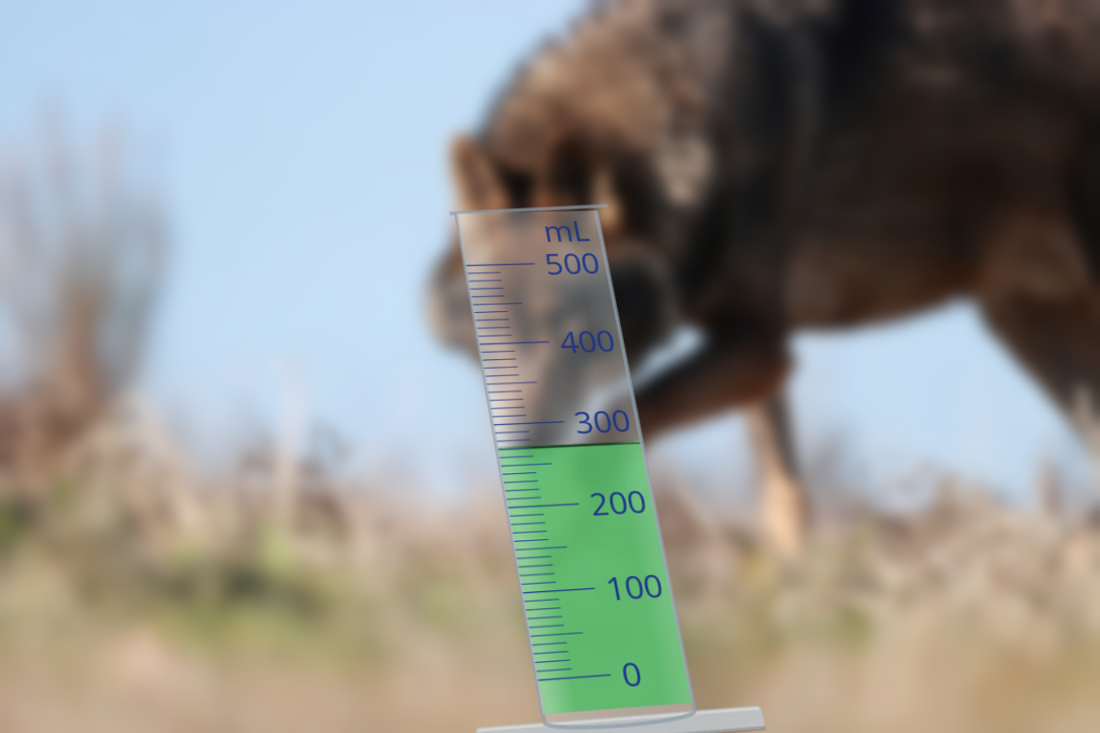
270 mL
